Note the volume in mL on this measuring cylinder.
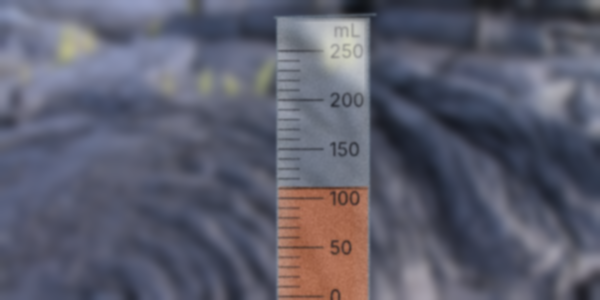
110 mL
